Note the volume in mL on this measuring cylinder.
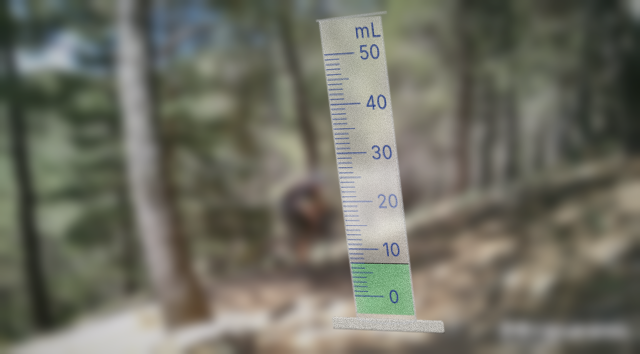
7 mL
